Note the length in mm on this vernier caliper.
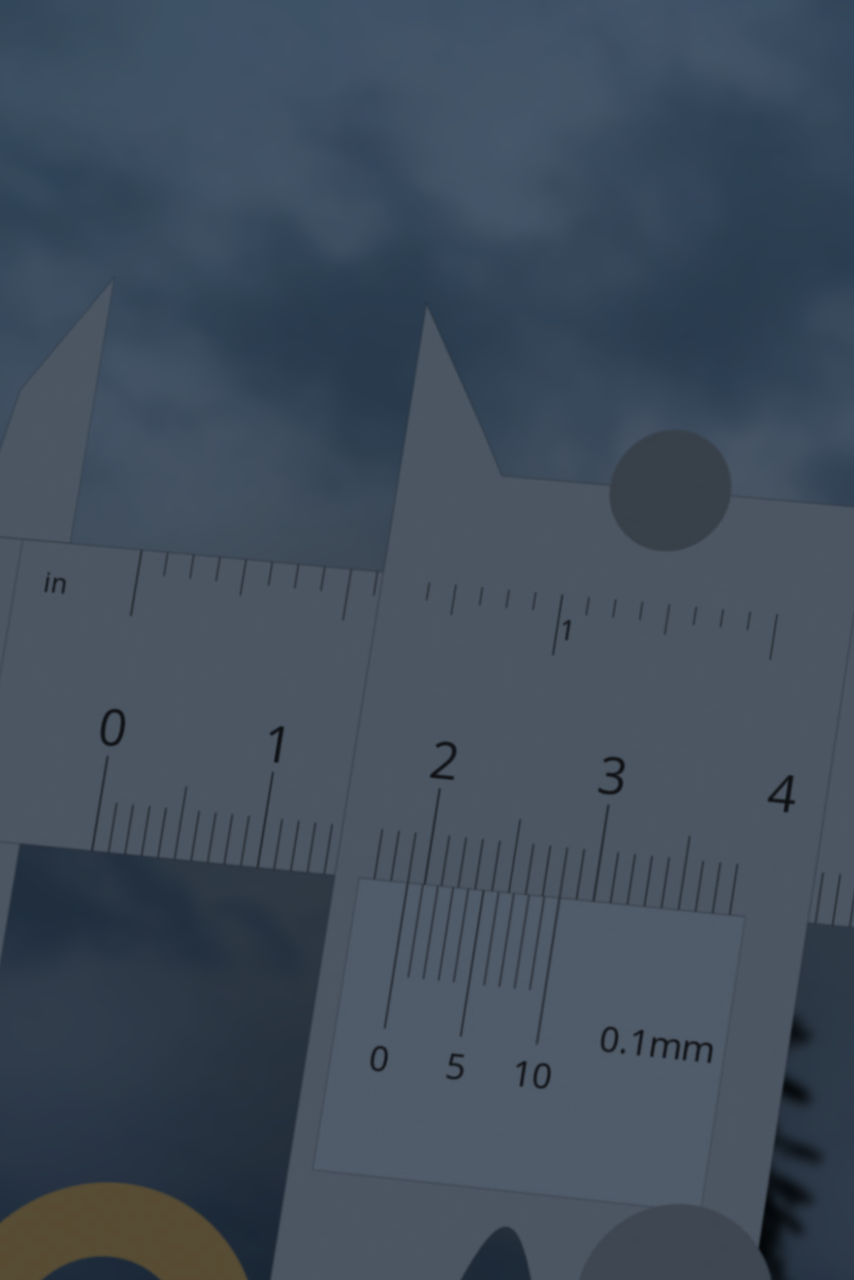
19.0 mm
